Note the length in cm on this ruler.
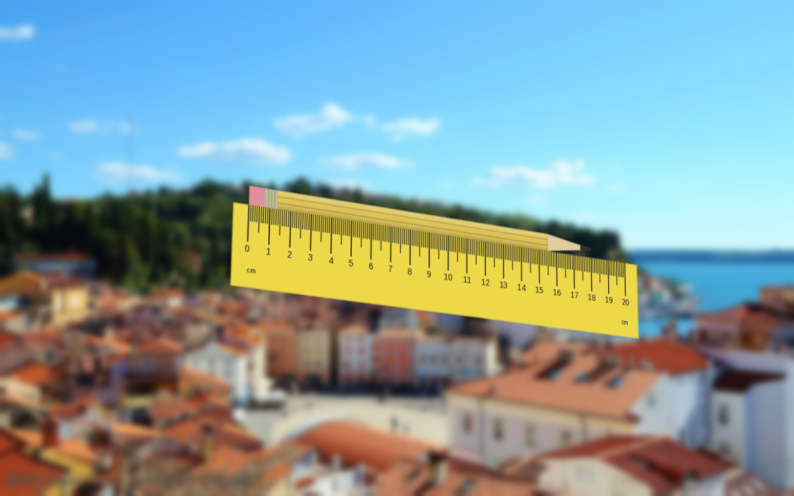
18 cm
